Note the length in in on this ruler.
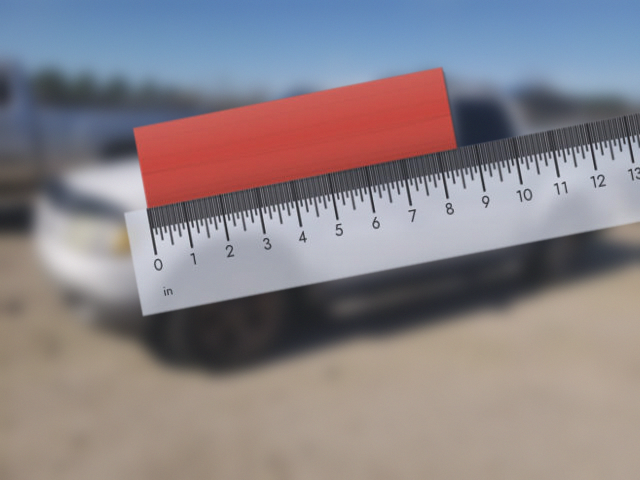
8.5 in
